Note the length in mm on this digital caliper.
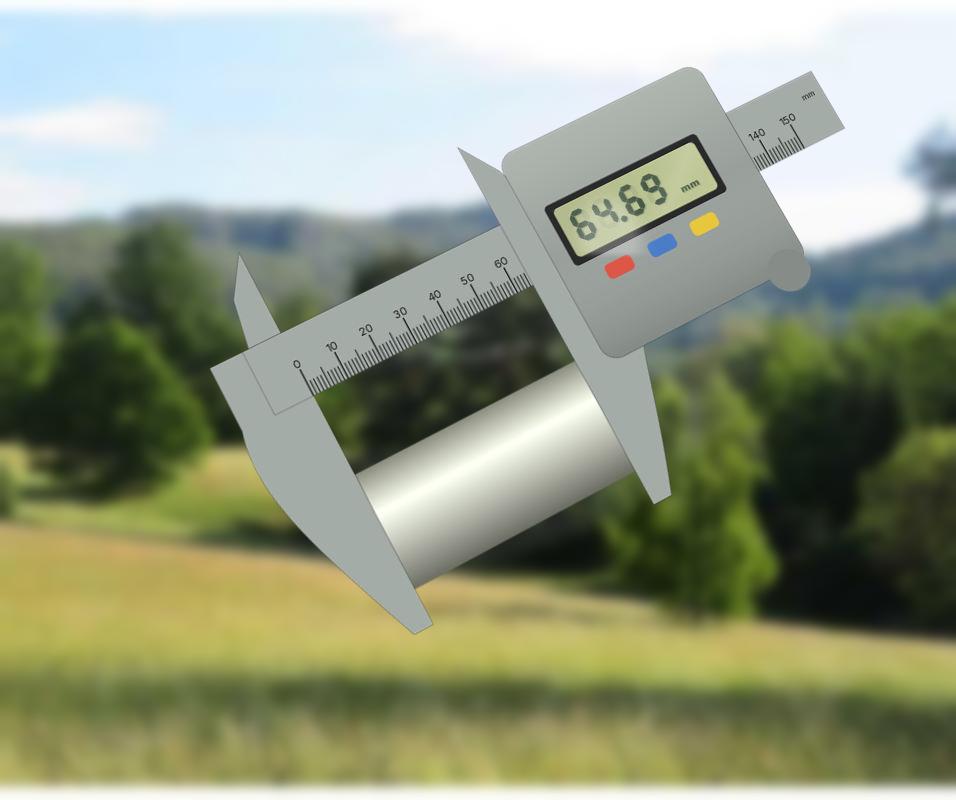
64.69 mm
